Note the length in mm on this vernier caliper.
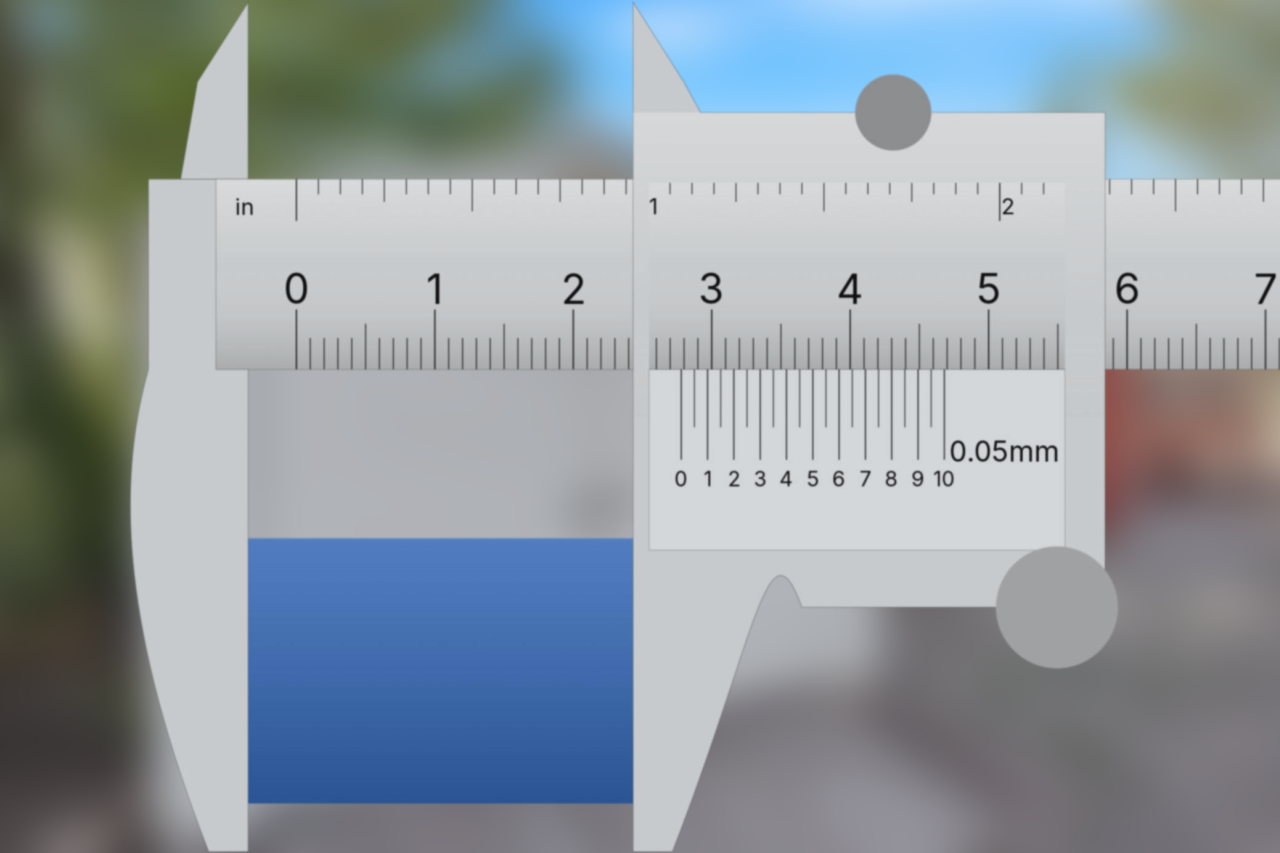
27.8 mm
